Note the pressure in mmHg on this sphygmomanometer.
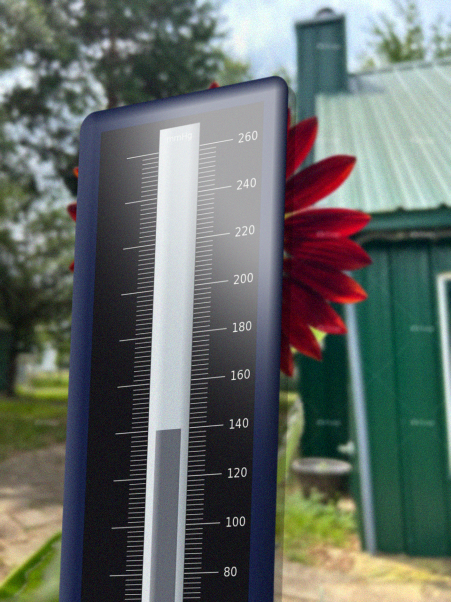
140 mmHg
